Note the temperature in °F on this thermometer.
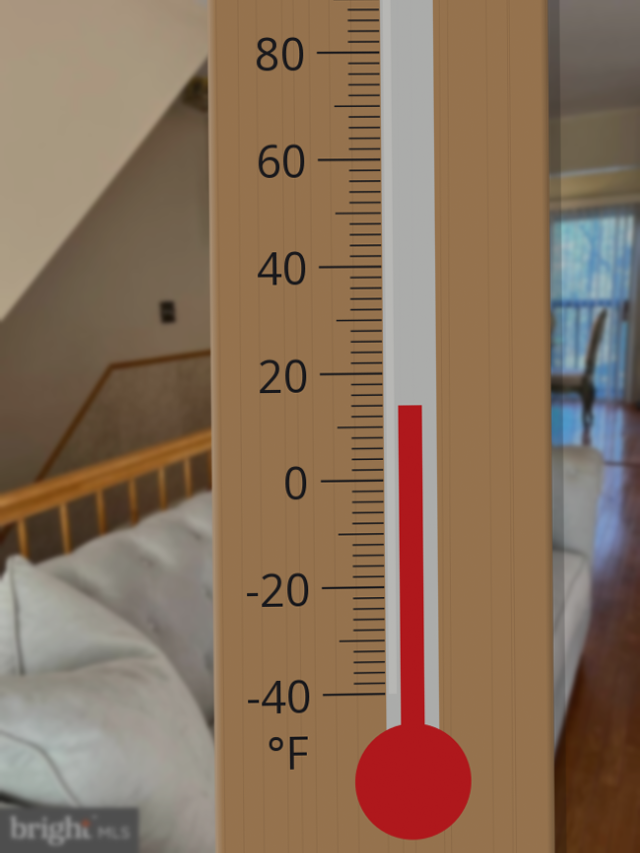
14 °F
